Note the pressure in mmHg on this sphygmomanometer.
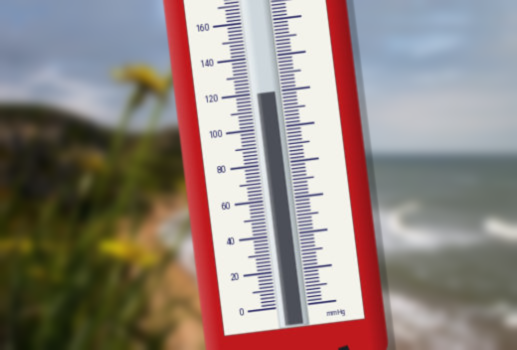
120 mmHg
